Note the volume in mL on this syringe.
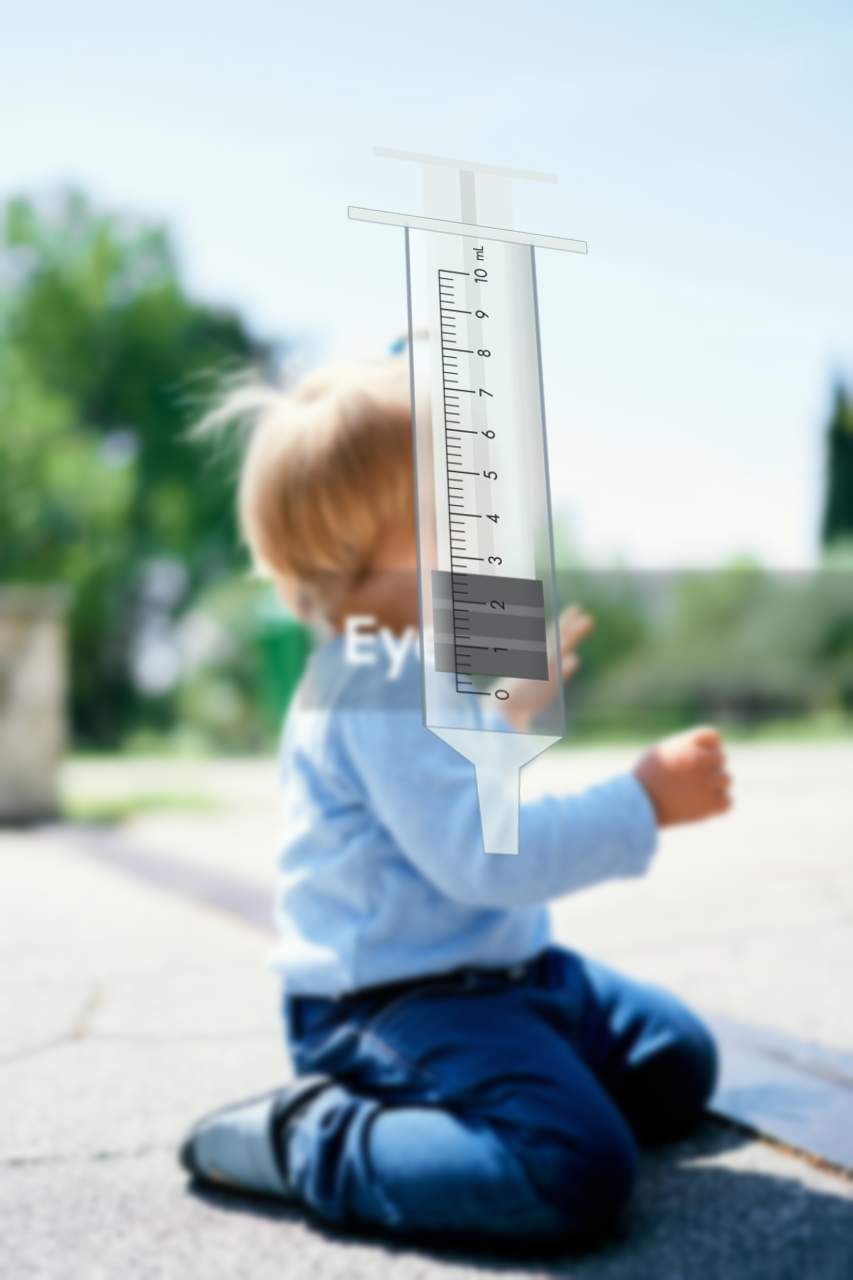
0.4 mL
